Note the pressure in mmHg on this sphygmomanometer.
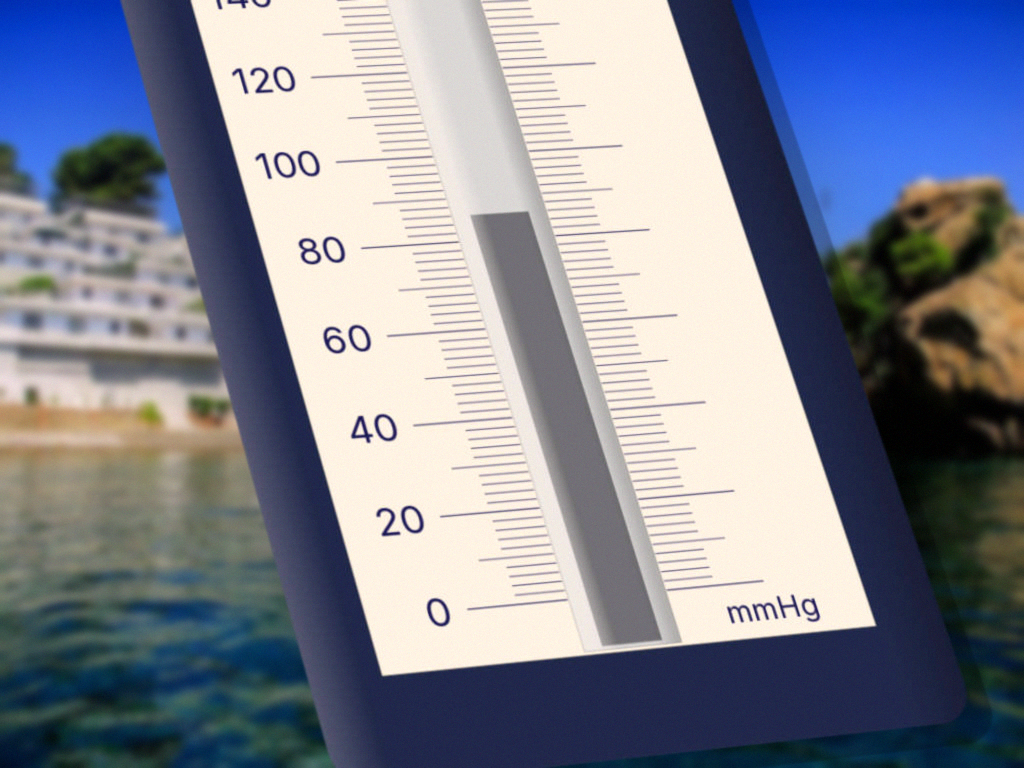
86 mmHg
